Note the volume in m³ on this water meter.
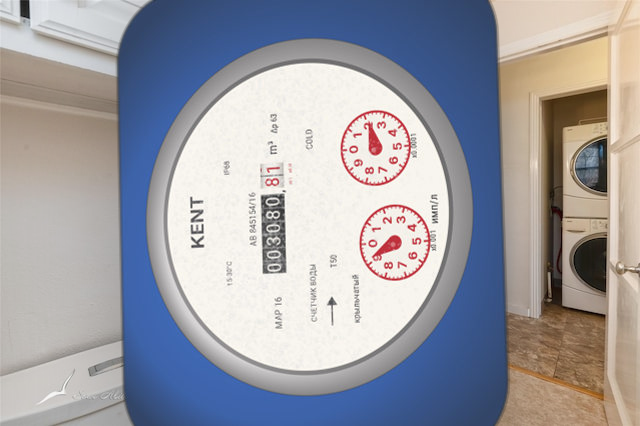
3080.8092 m³
